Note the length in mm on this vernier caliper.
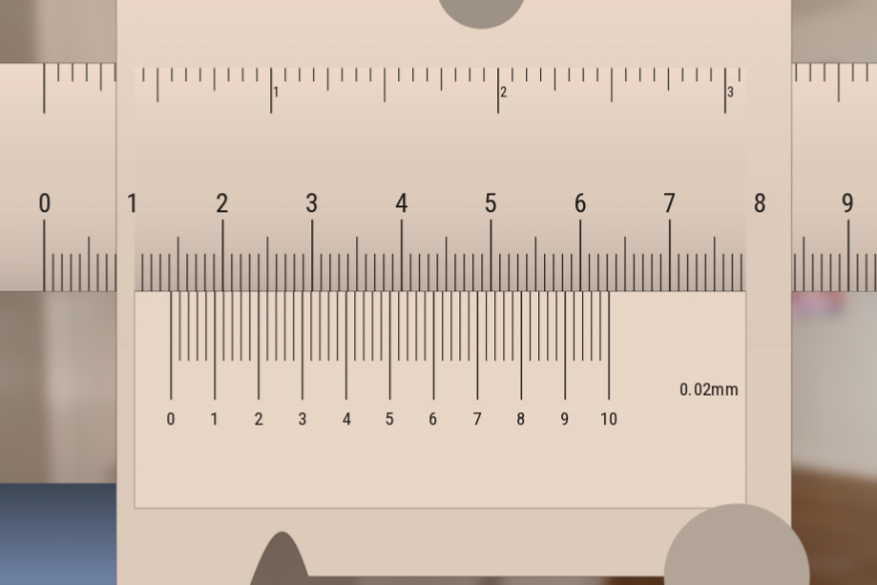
14.2 mm
